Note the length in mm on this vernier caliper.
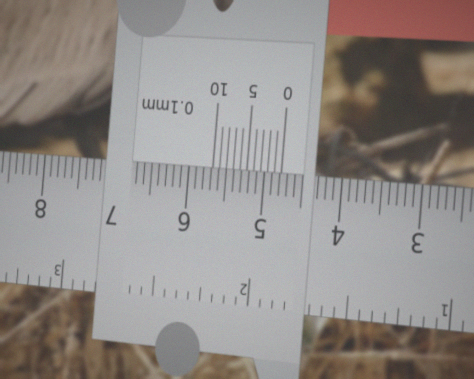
47.8 mm
